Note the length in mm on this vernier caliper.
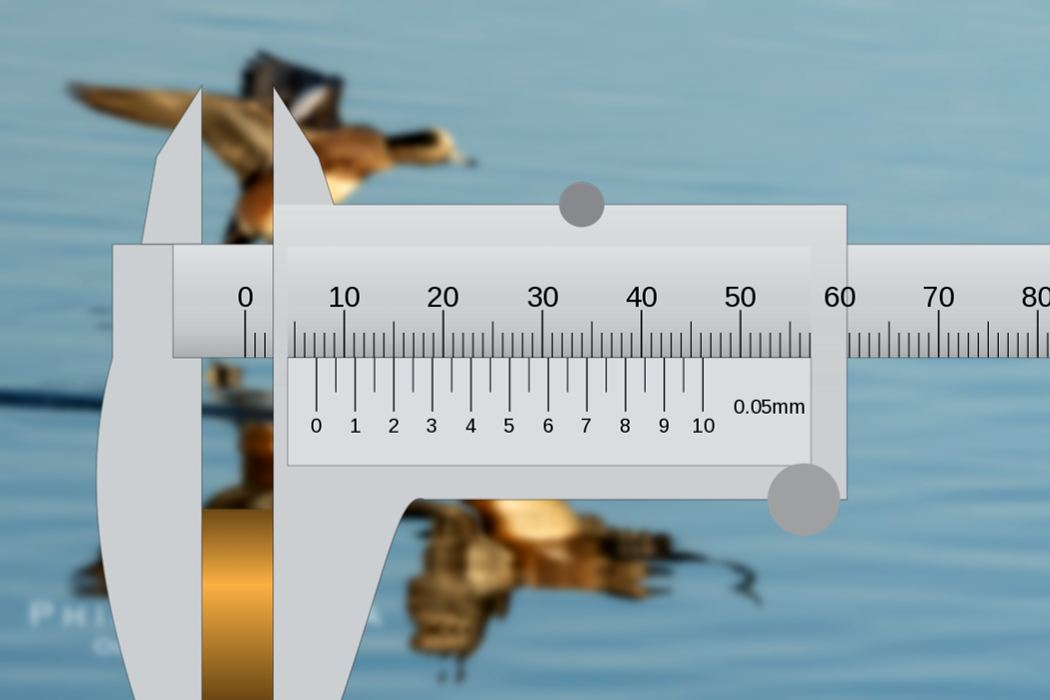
7.2 mm
